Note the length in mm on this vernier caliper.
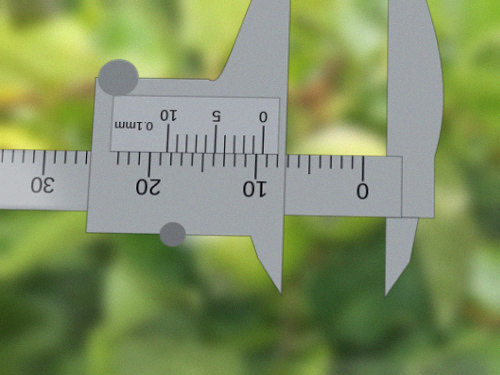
9.4 mm
